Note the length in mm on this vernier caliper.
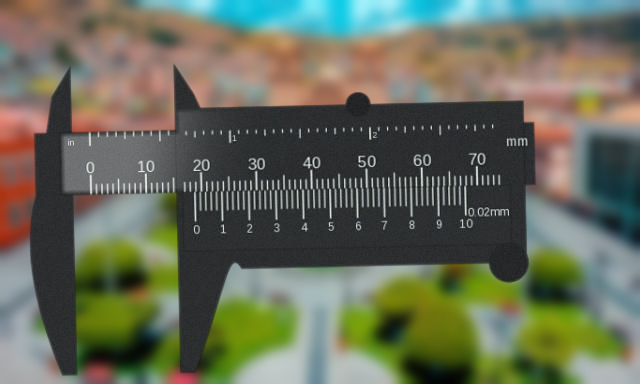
18.8 mm
